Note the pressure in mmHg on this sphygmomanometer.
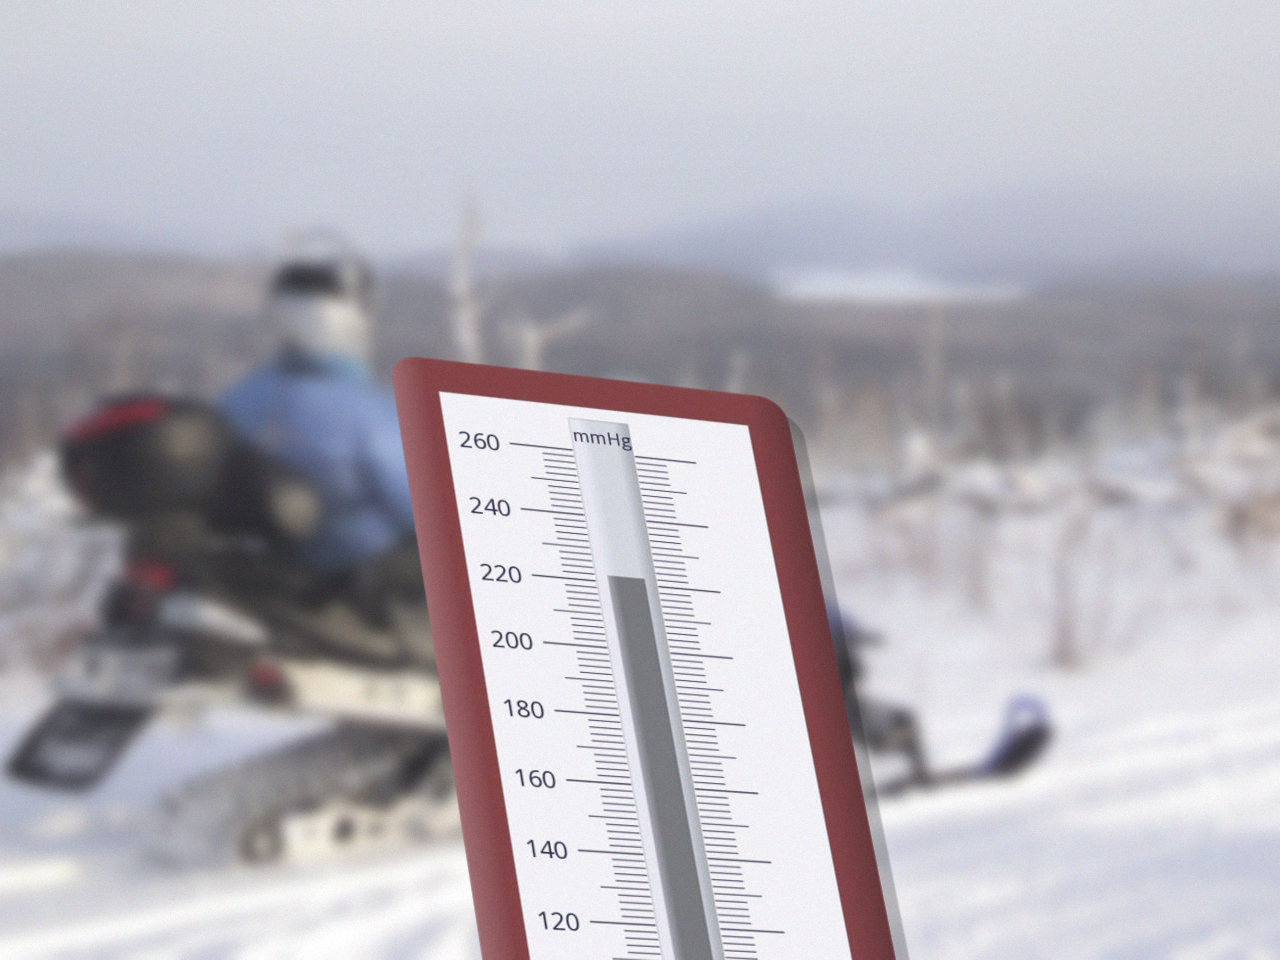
222 mmHg
